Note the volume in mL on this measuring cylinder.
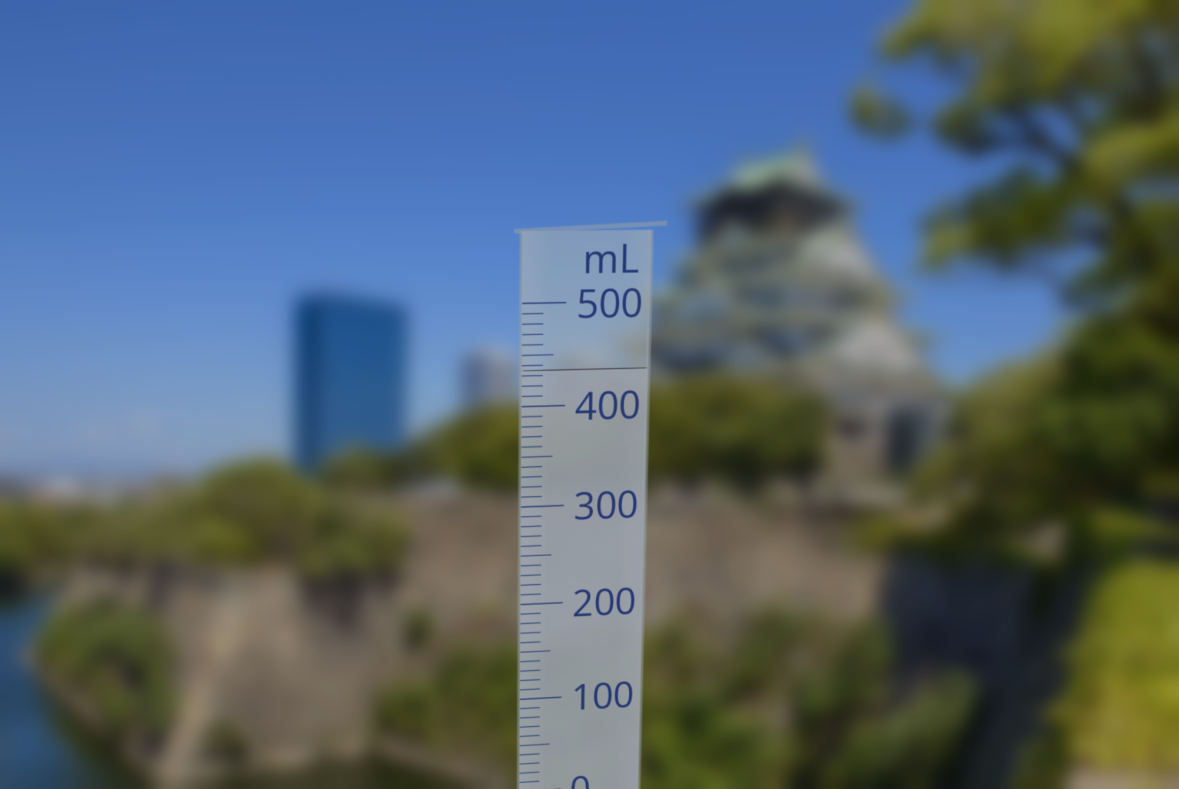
435 mL
